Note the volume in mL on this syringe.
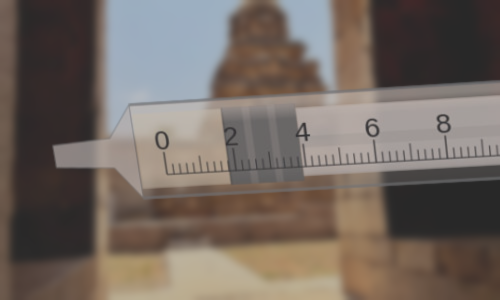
1.8 mL
